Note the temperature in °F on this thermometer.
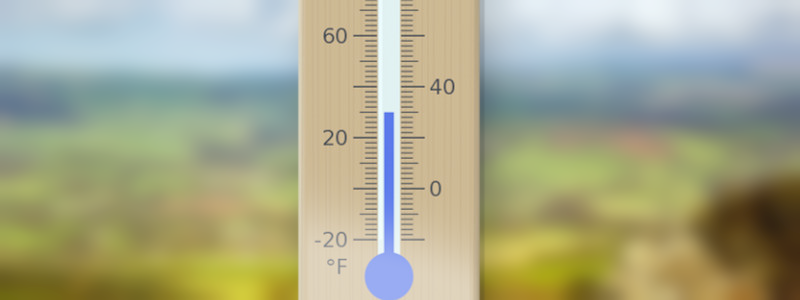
30 °F
